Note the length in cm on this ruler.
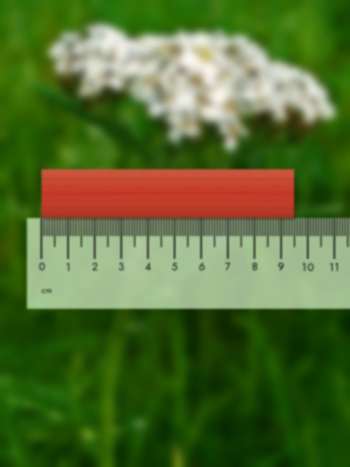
9.5 cm
